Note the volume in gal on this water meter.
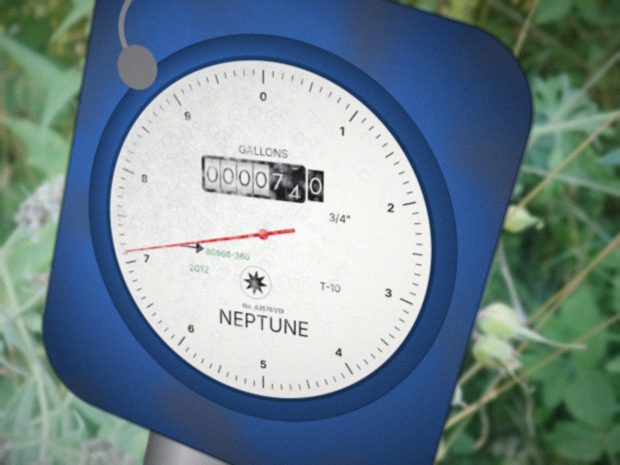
737.1 gal
